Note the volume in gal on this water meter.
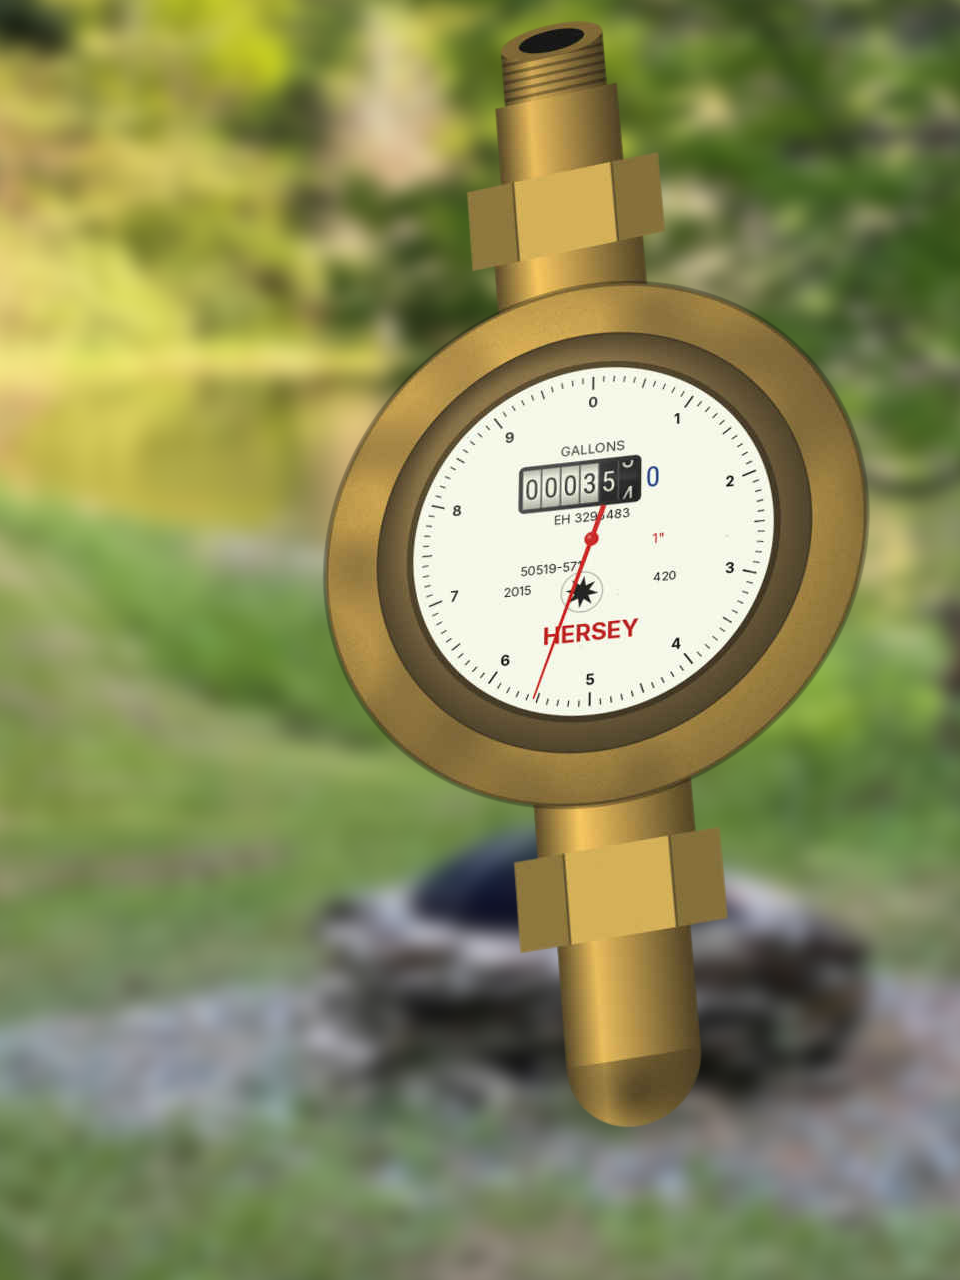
3535.5 gal
